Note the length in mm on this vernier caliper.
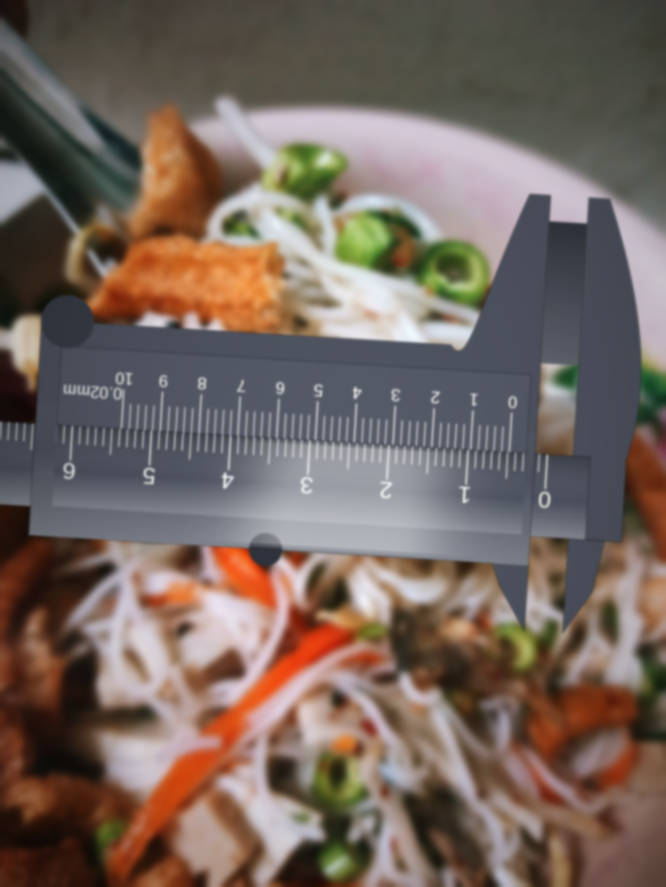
4.8 mm
